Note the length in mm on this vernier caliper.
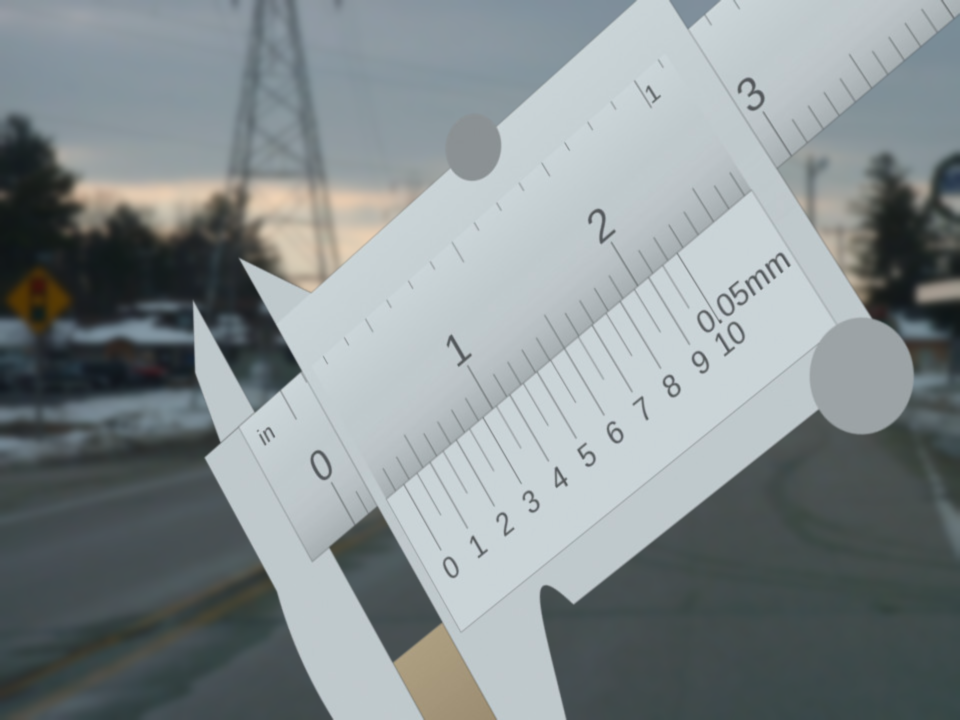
3.6 mm
